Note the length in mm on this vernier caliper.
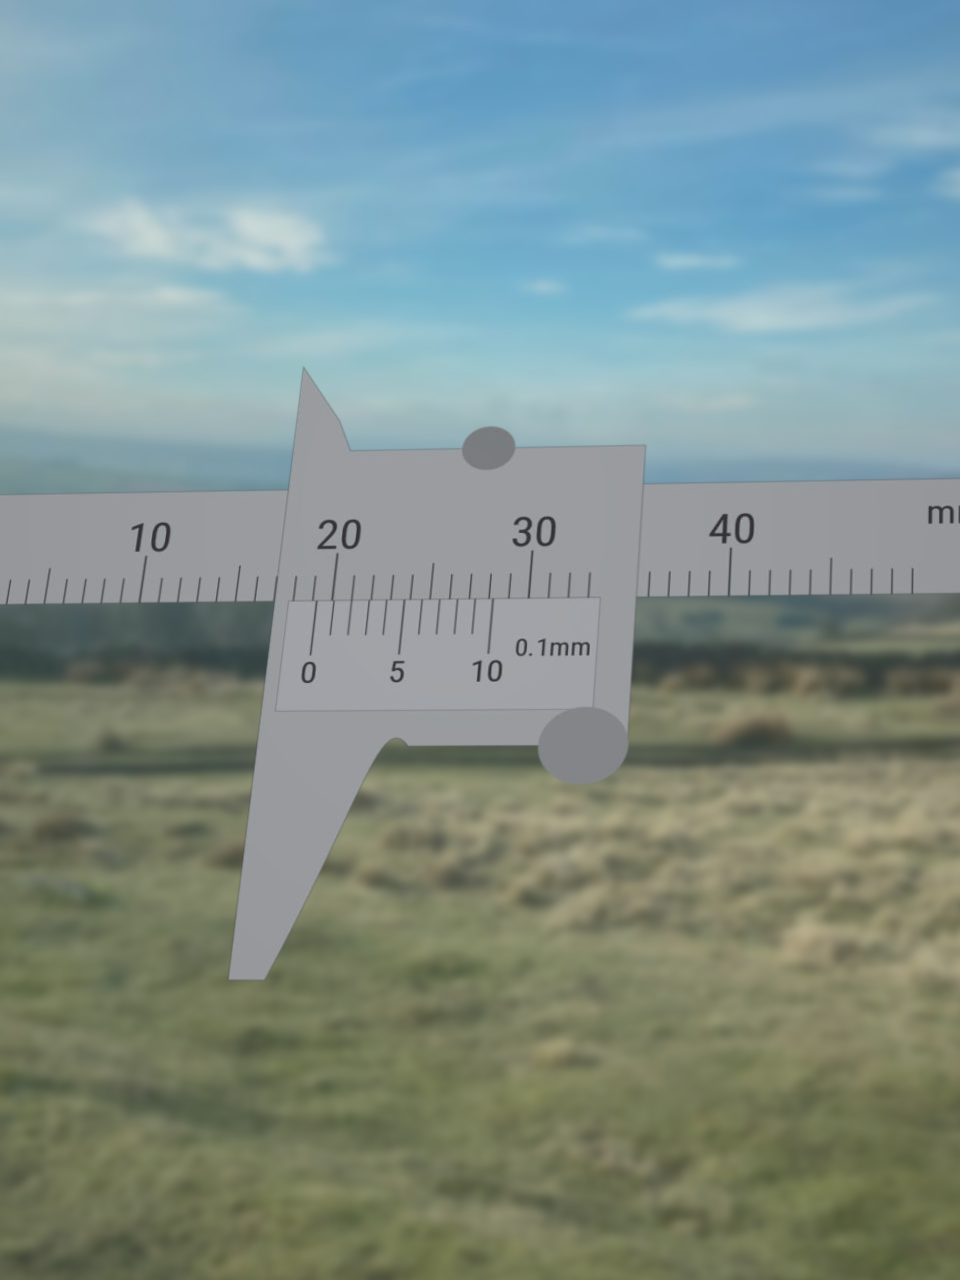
19.2 mm
